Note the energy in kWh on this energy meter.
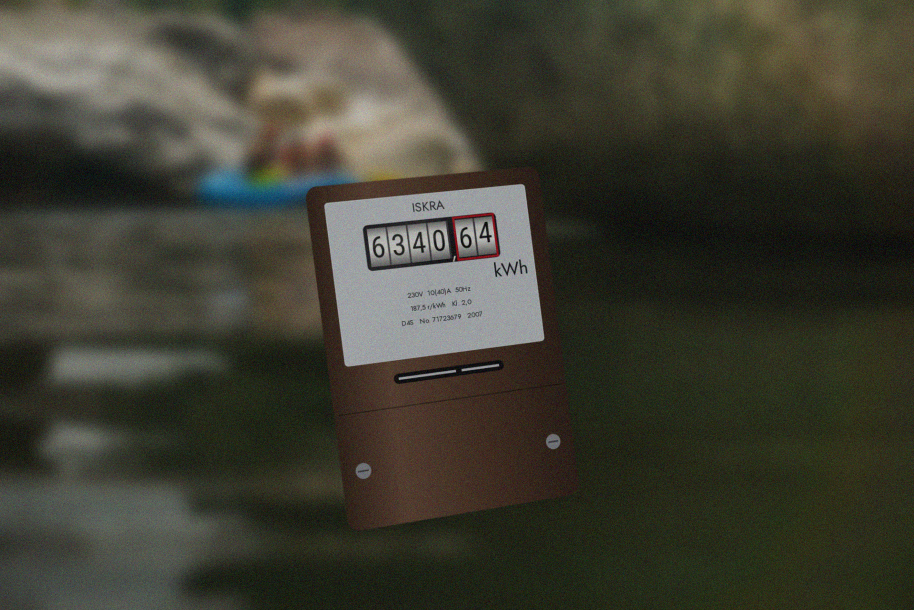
6340.64 kWh
